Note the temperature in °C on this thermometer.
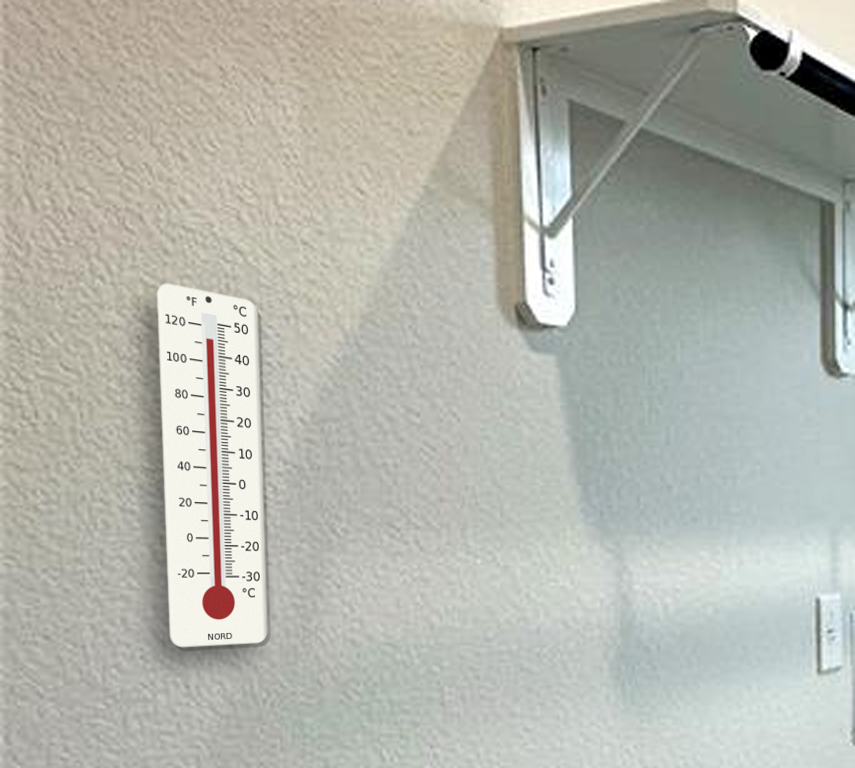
45 °C
